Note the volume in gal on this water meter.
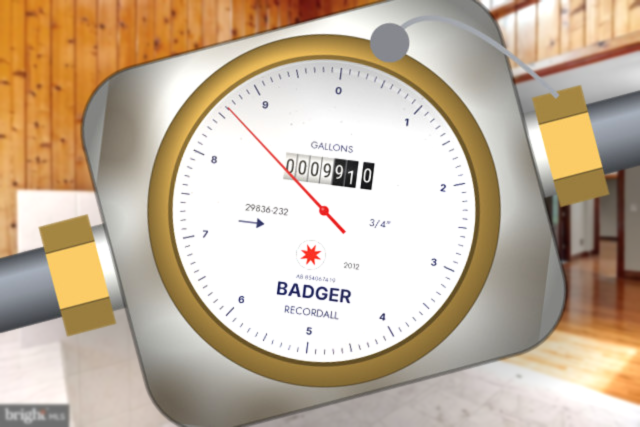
9908.6 gal
